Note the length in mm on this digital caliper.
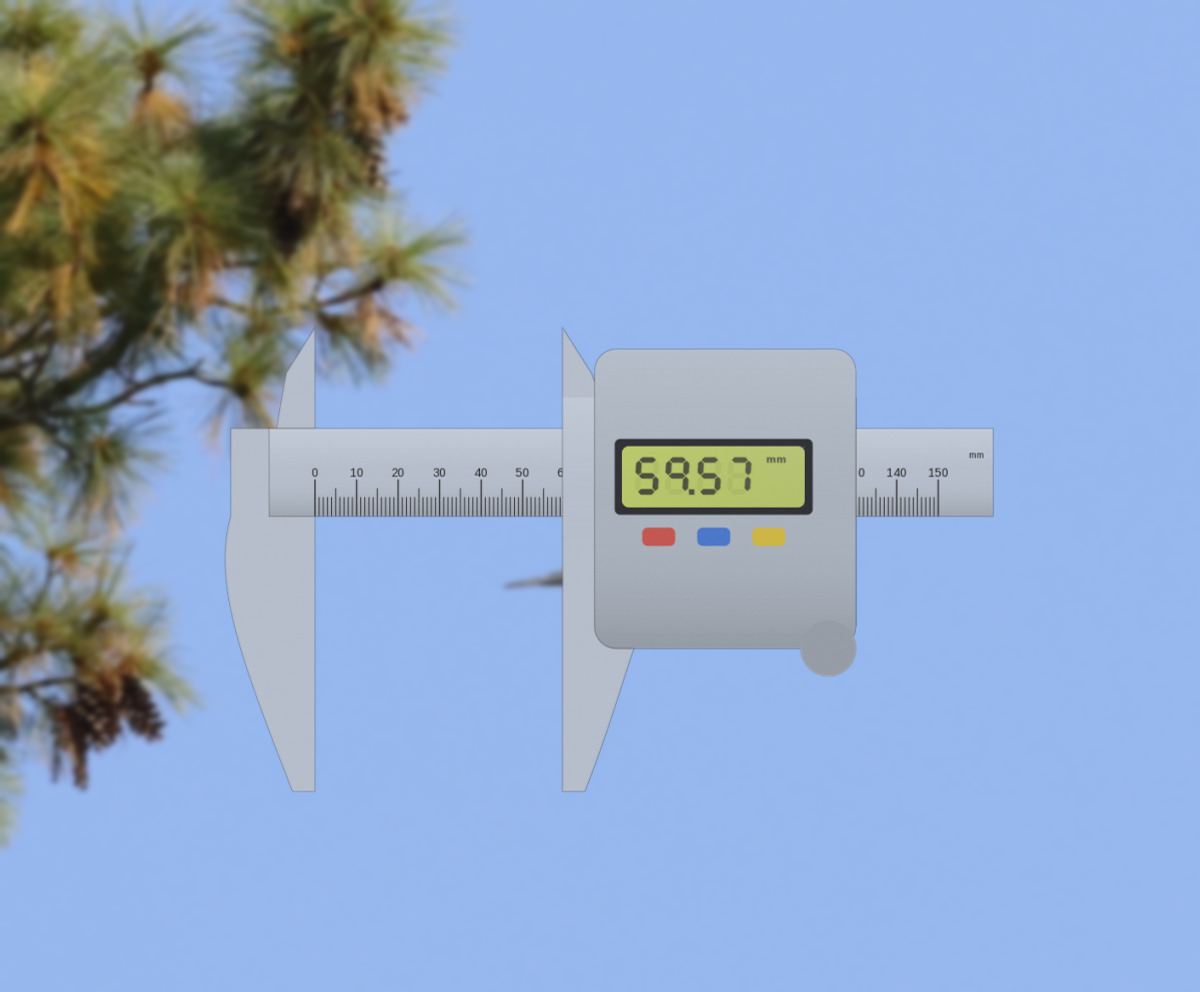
59.57 mm
